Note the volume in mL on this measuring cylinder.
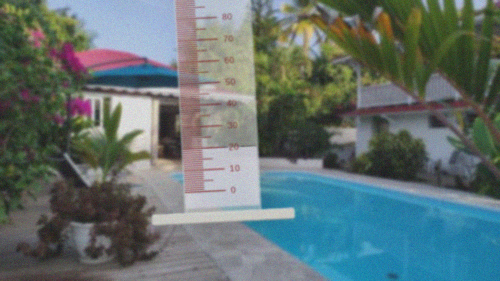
20 mL
